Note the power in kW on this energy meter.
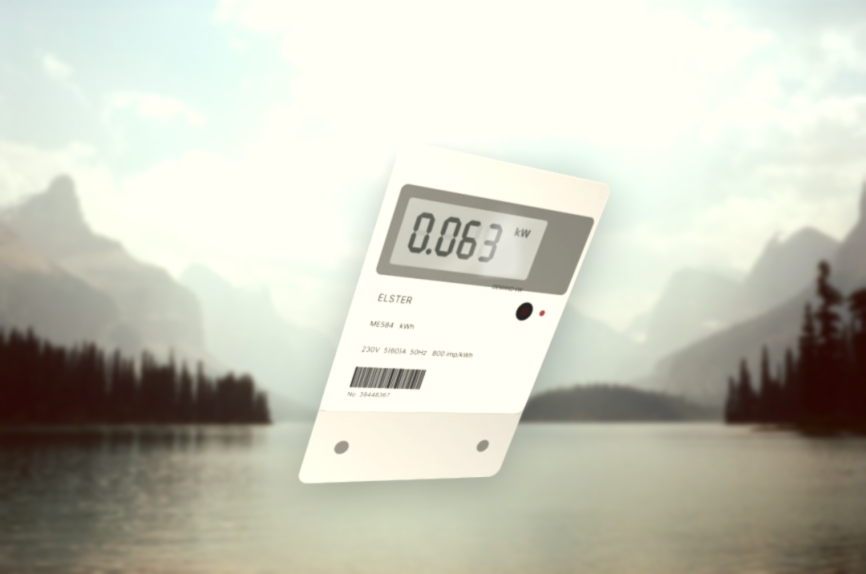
0.063 kW
